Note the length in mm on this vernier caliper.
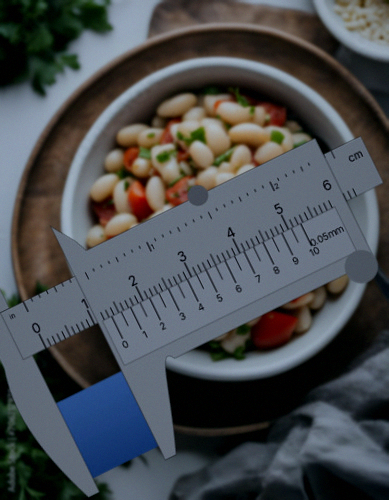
13.5 mm
